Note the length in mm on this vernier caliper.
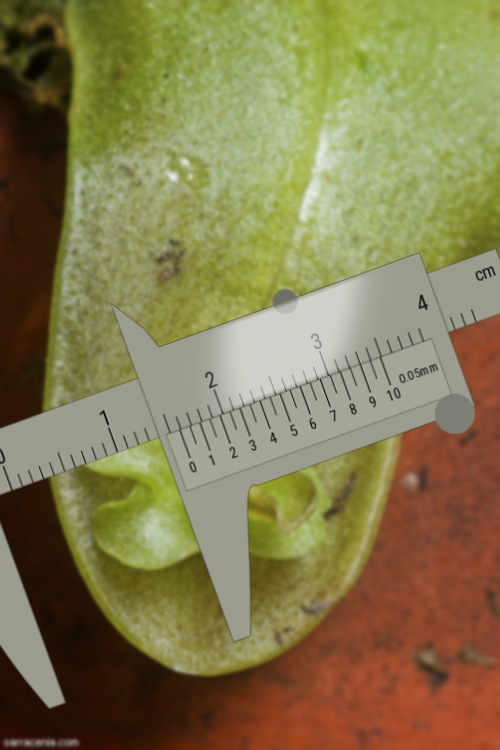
15.9 mm
